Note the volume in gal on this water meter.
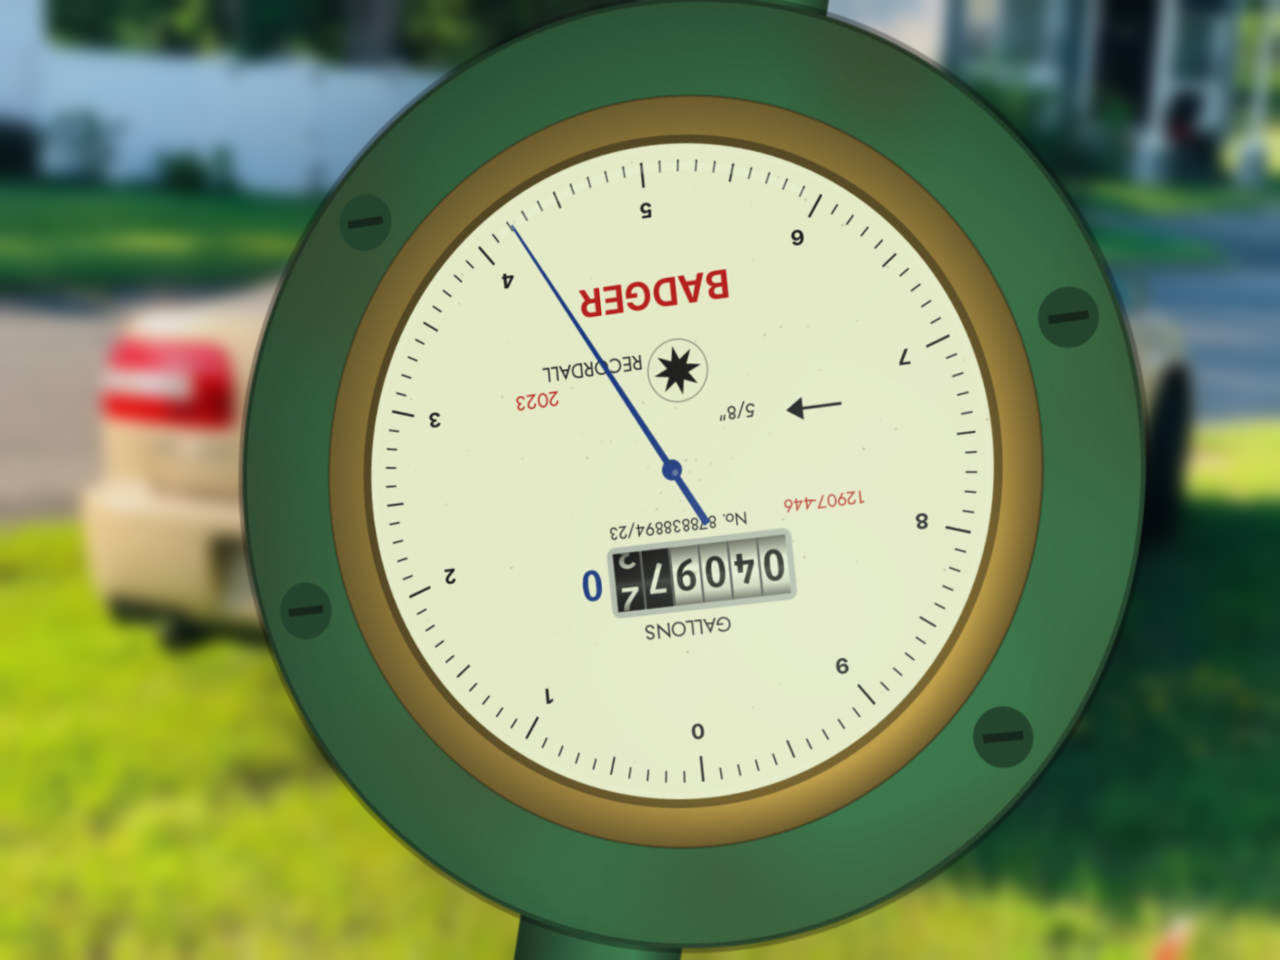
409724.2 gal
